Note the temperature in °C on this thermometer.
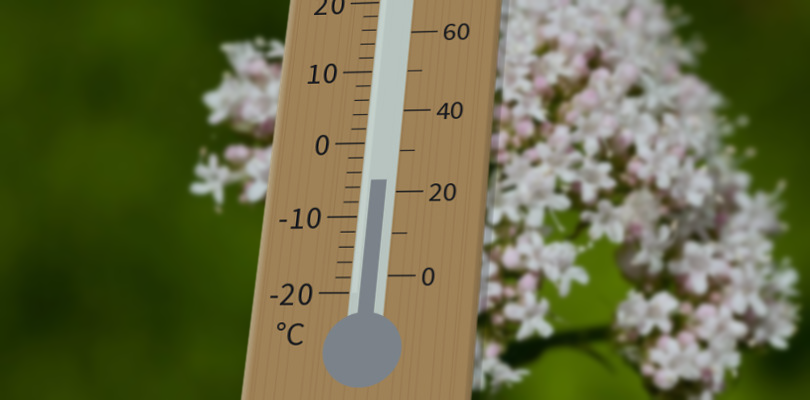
-5 °C
